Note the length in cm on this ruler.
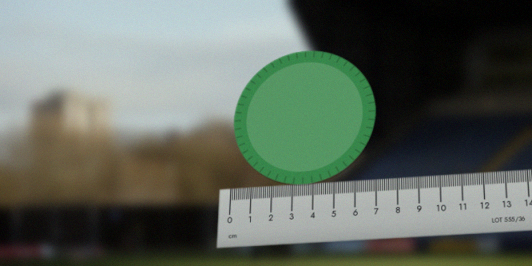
7 cm
